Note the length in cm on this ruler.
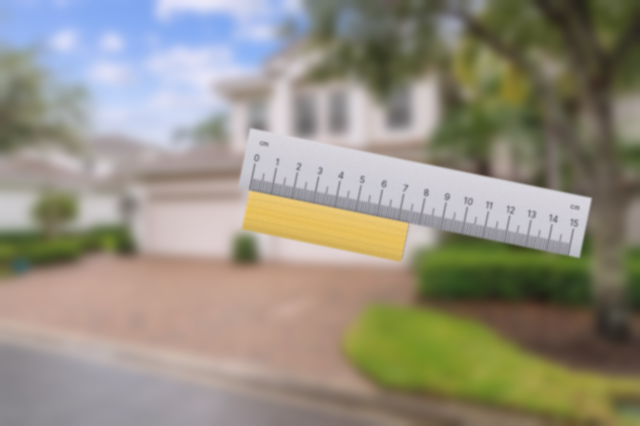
7.5 cm
